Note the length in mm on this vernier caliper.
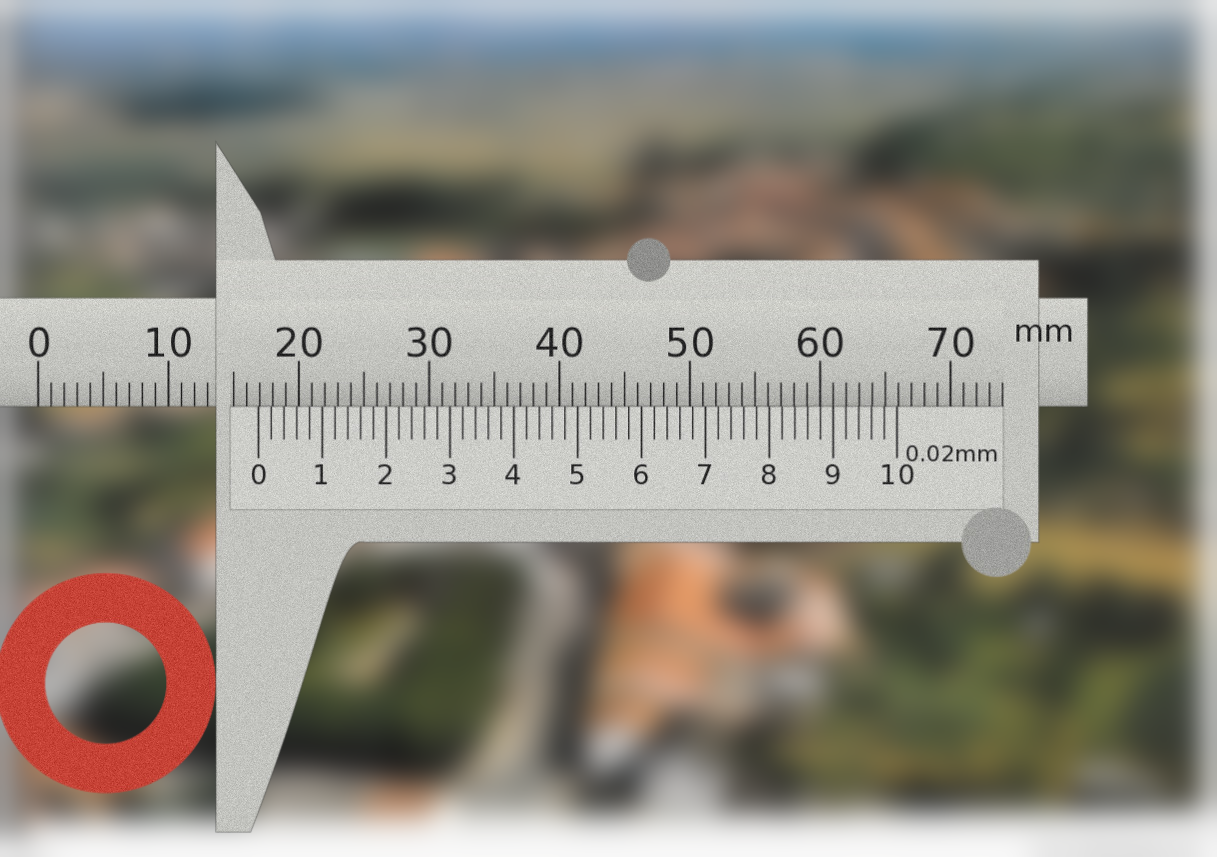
16.9 mm
